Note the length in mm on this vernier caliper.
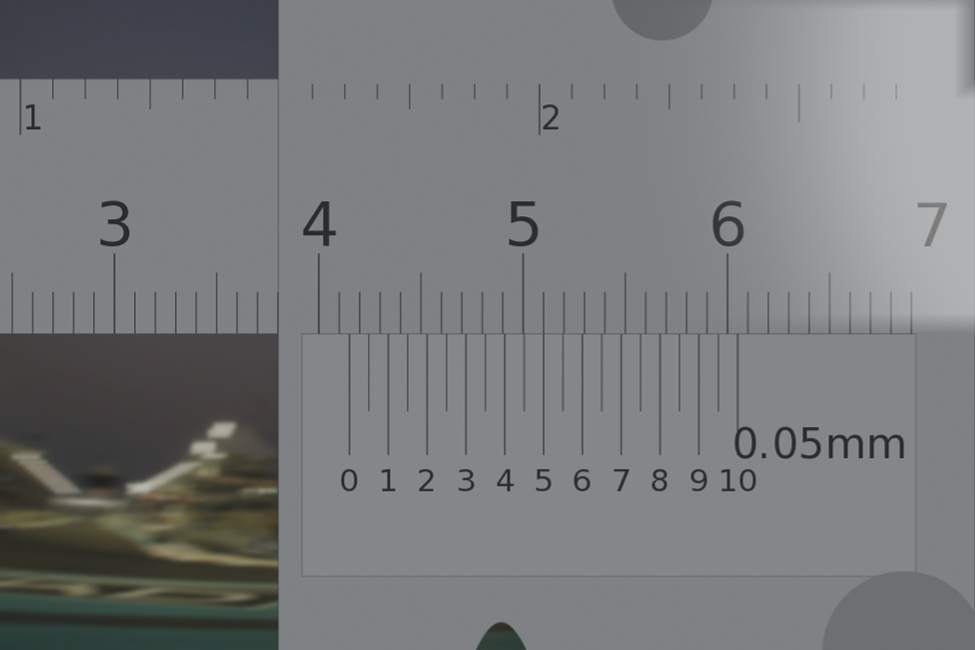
41.5 mm
